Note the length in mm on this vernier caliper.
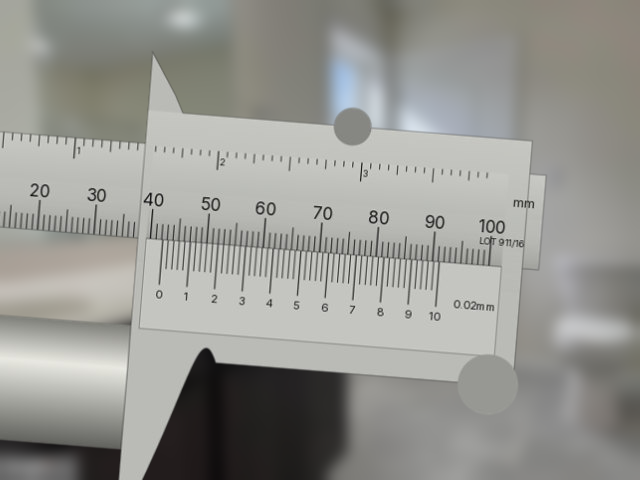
42.2 mm
